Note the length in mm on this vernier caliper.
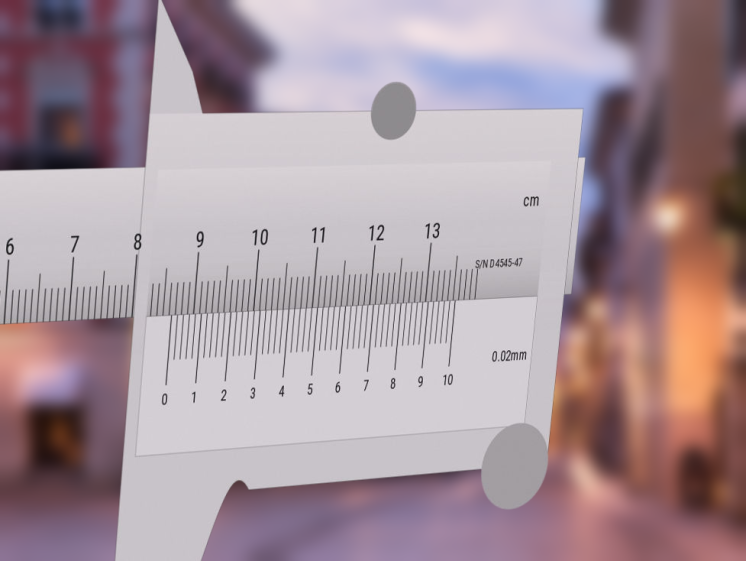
86.4 mm
